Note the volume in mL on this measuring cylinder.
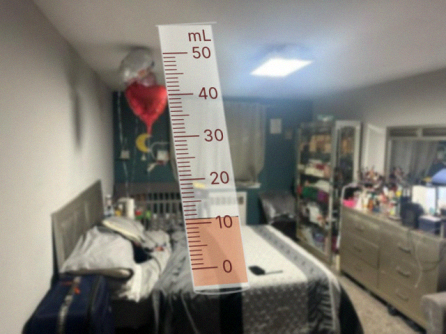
11 mL
